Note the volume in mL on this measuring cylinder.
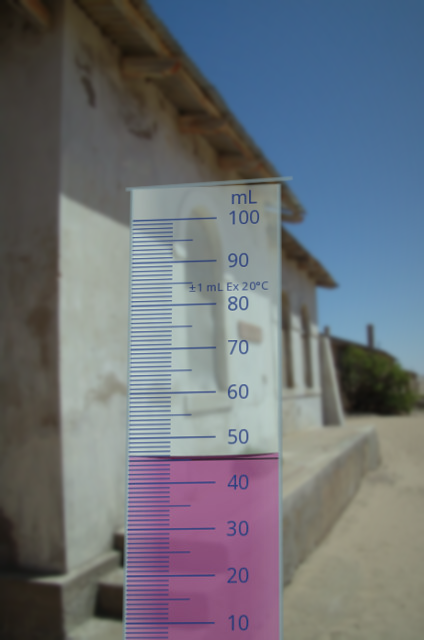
45 mL
